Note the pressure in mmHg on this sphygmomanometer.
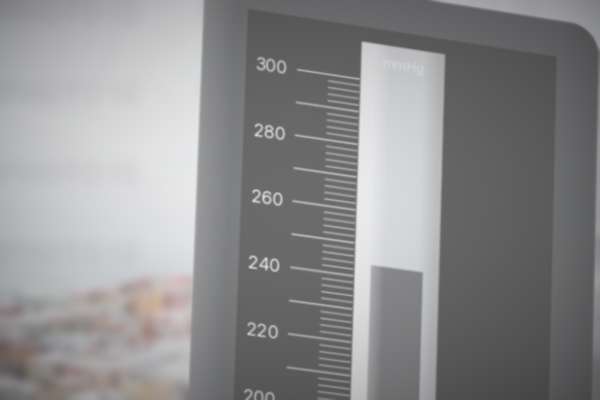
244 mmHg
